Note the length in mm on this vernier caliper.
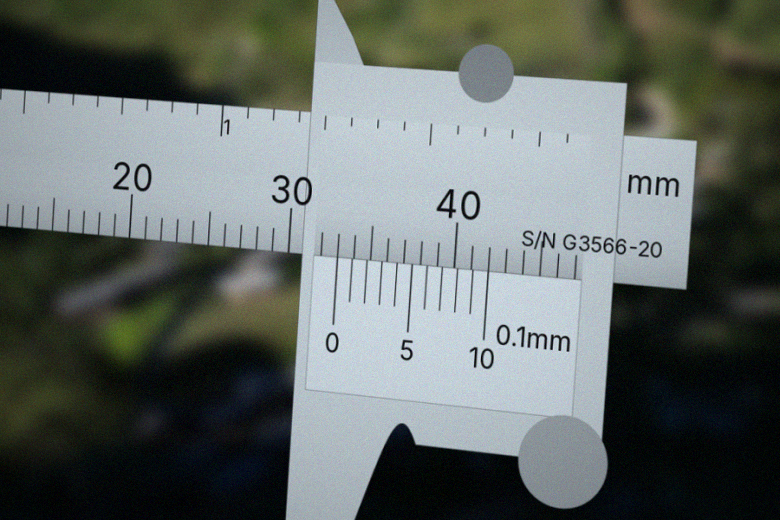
33.0 mm
